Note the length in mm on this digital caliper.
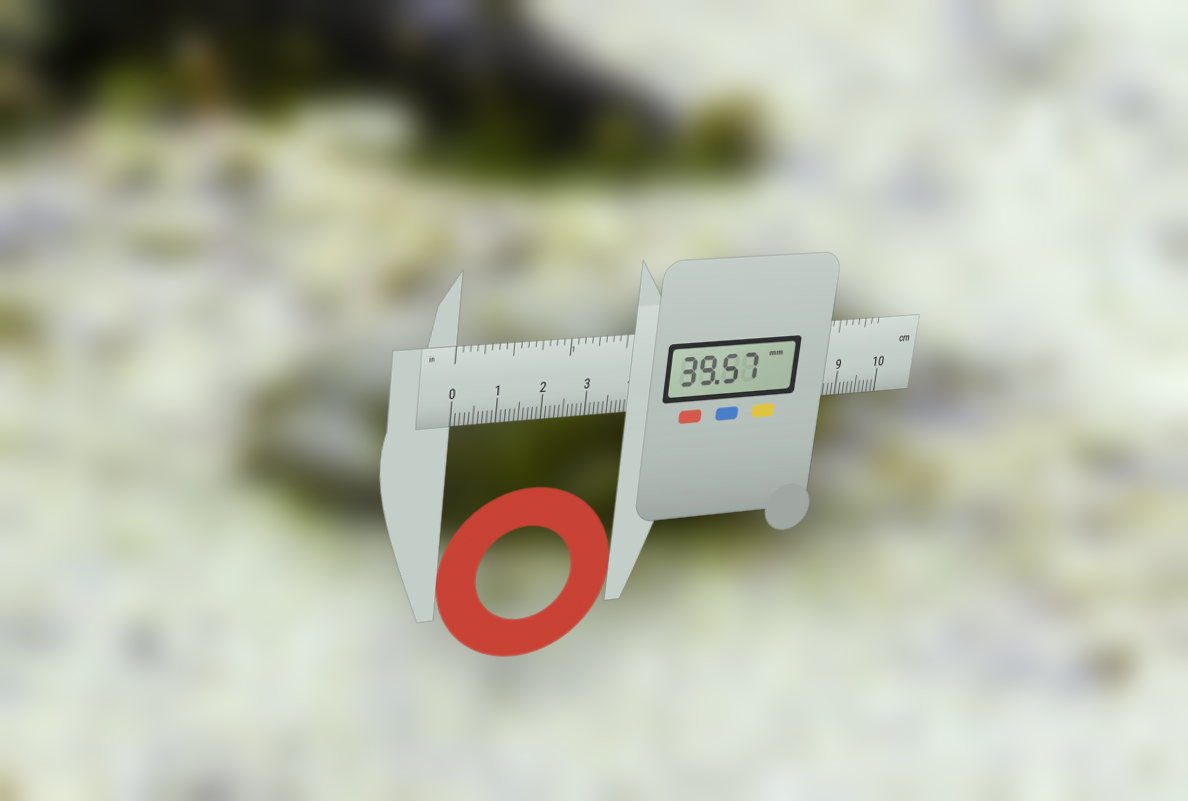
39.57 mm
